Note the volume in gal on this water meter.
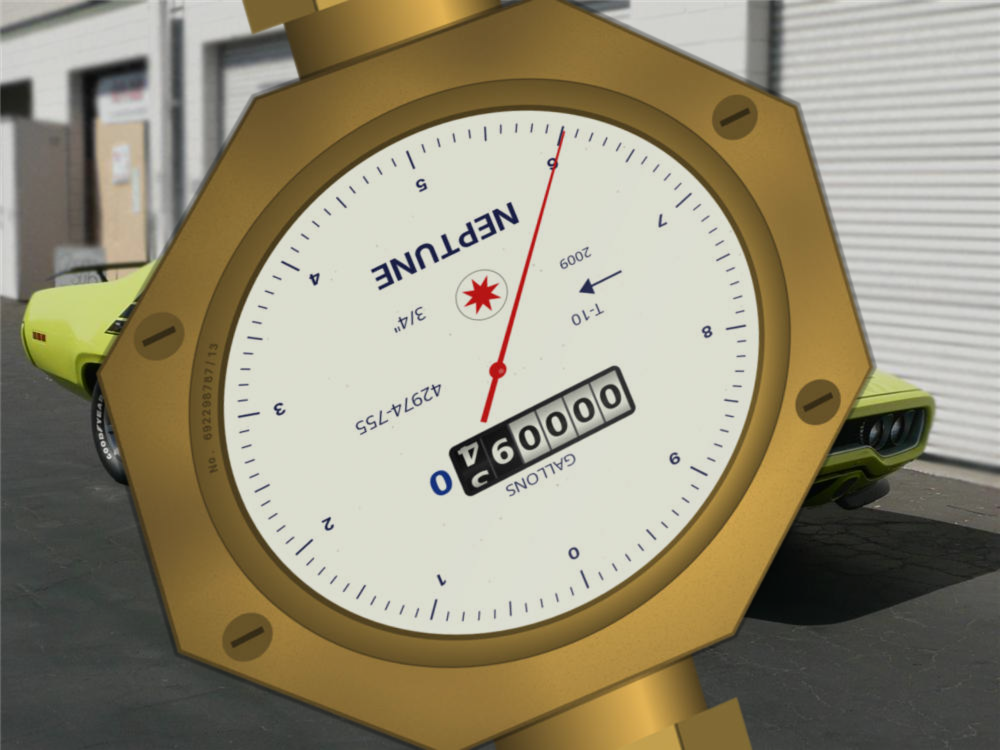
936.0 gal
